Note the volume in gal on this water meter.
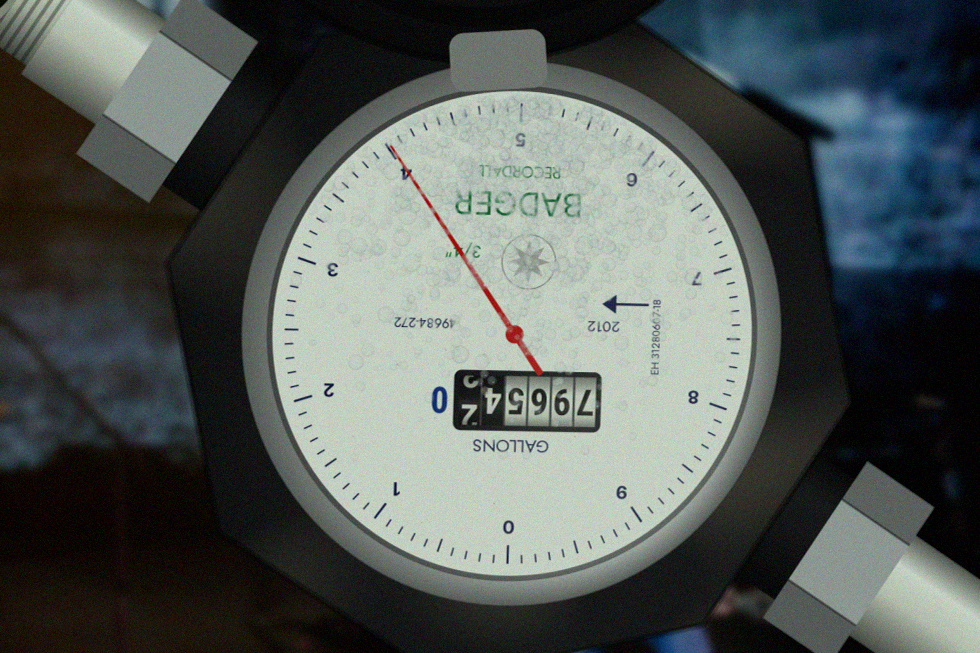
7965424.0 gal
